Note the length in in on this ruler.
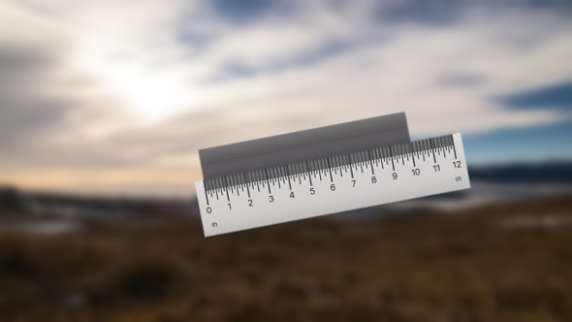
10 in
